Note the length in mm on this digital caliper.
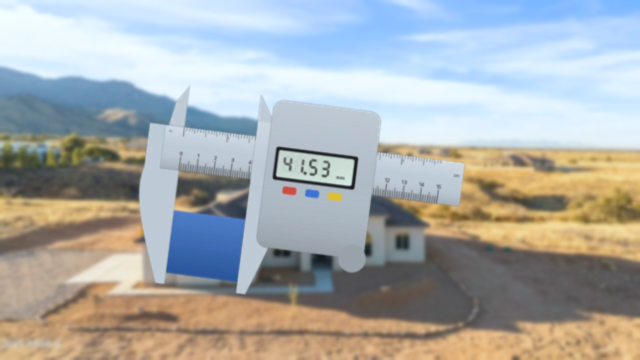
41.53 mm
